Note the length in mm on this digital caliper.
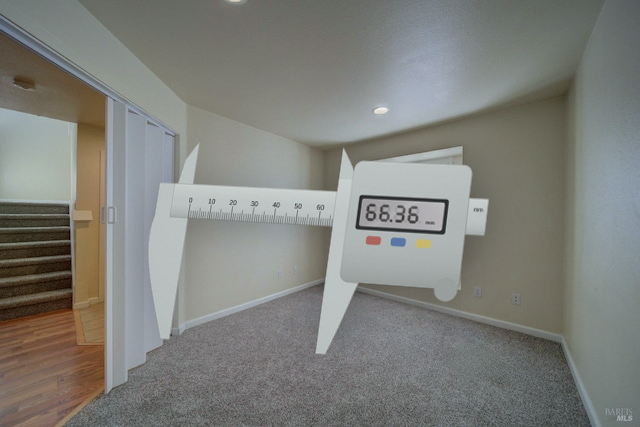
66.36 mm
